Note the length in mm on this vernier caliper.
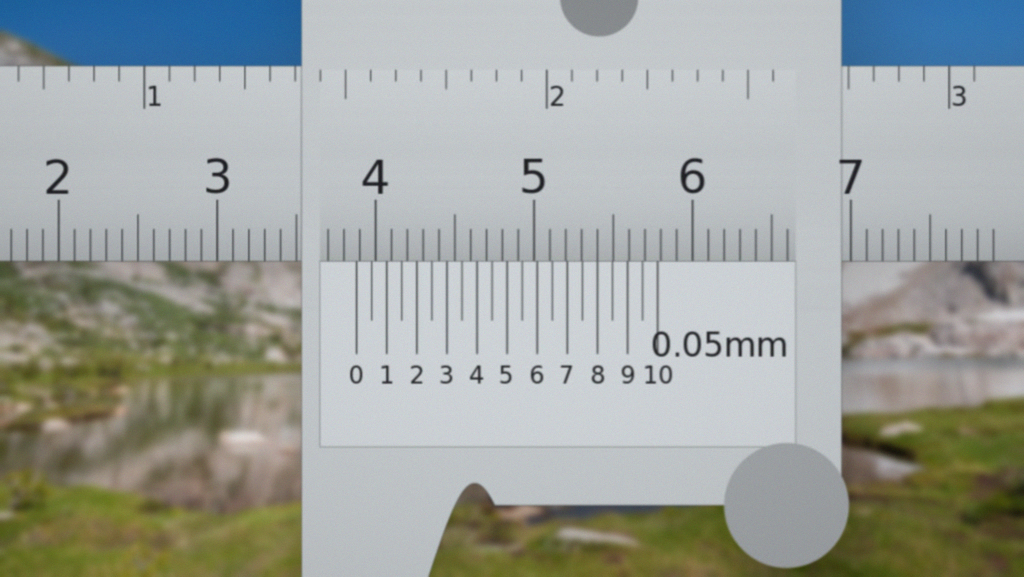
38.8 mm
